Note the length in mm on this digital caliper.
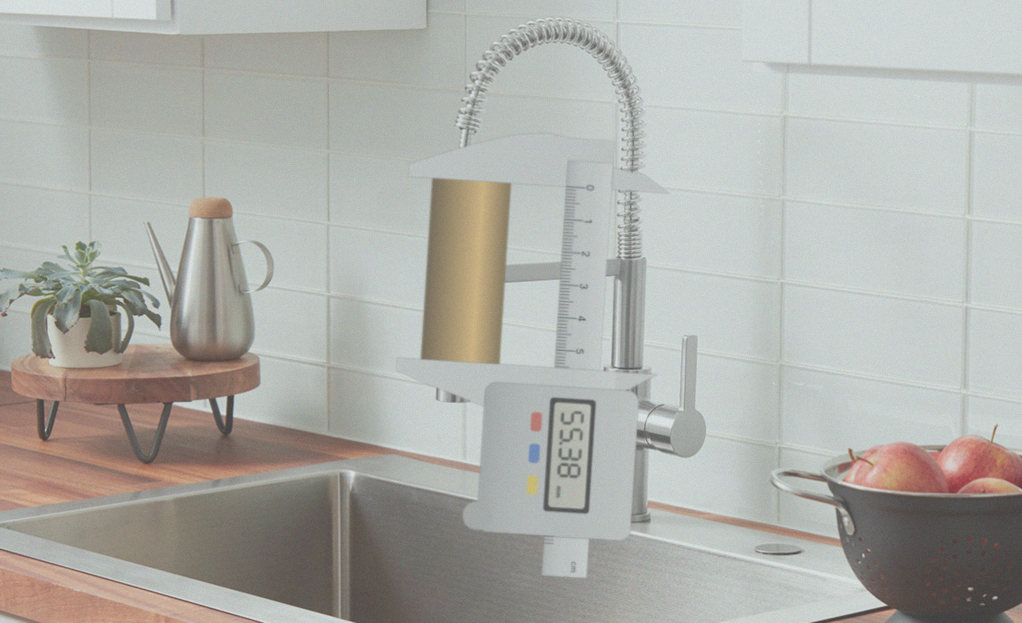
55.38 mm
